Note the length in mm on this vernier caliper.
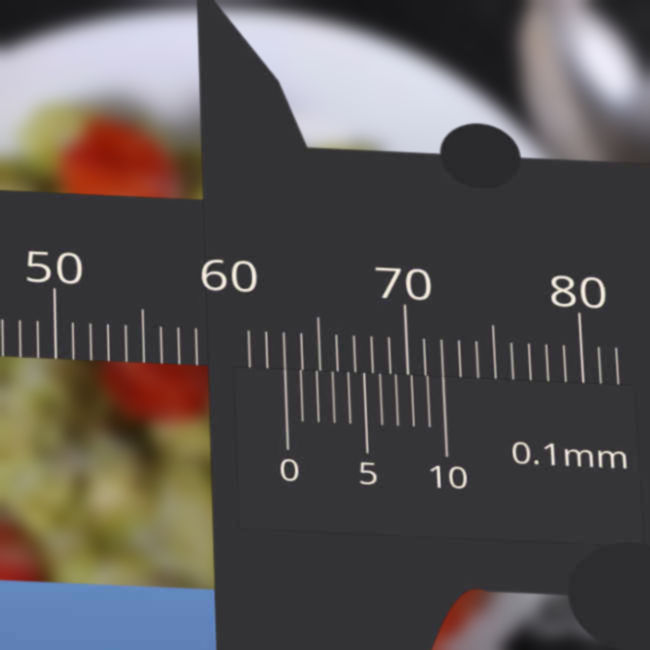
63.0 mm
